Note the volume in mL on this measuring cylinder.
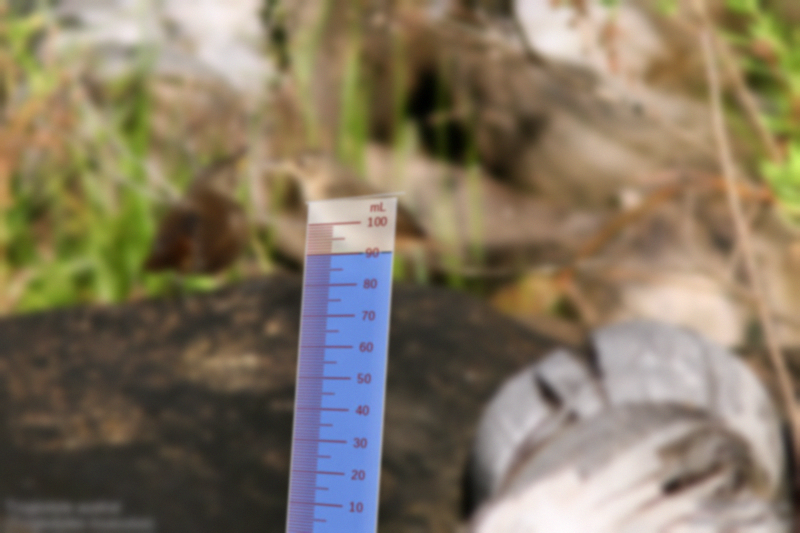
90 mL
